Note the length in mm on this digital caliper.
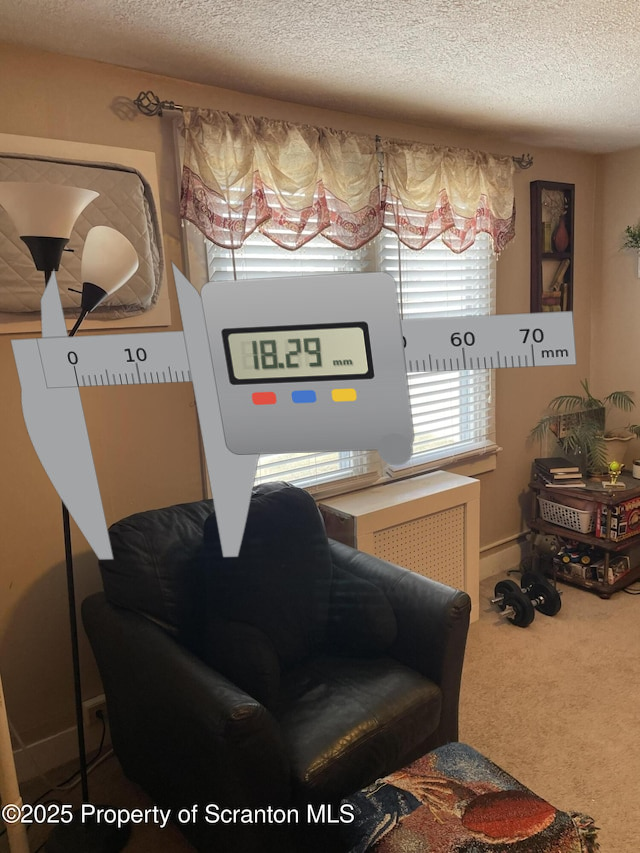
18.29 mm
